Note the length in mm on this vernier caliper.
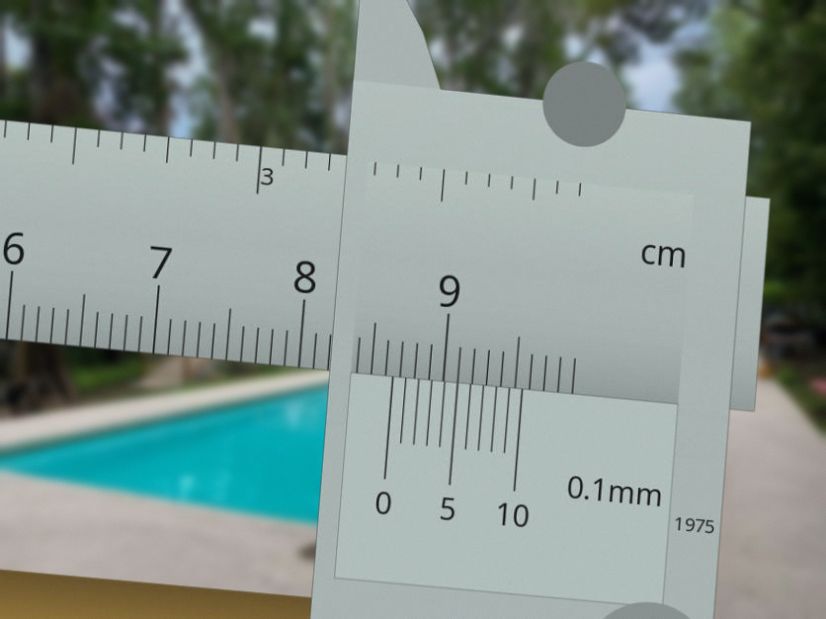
86.5 mm
